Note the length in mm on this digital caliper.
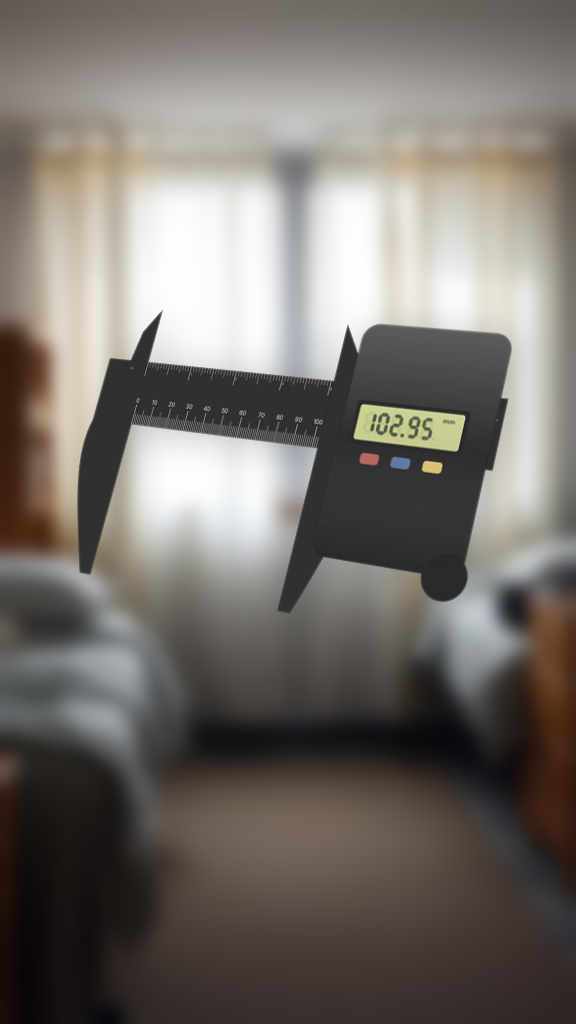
102.95 mm
